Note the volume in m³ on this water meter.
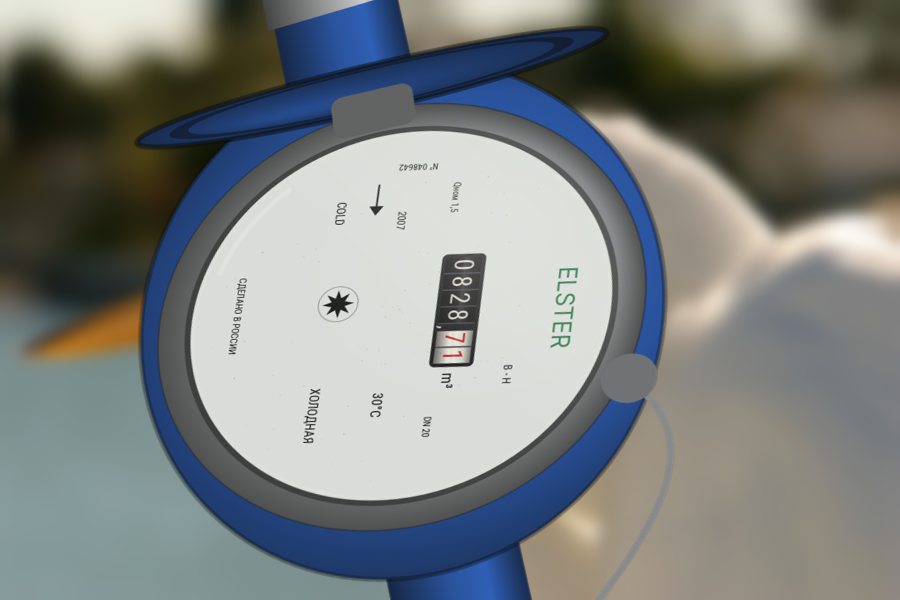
828.71 m³
